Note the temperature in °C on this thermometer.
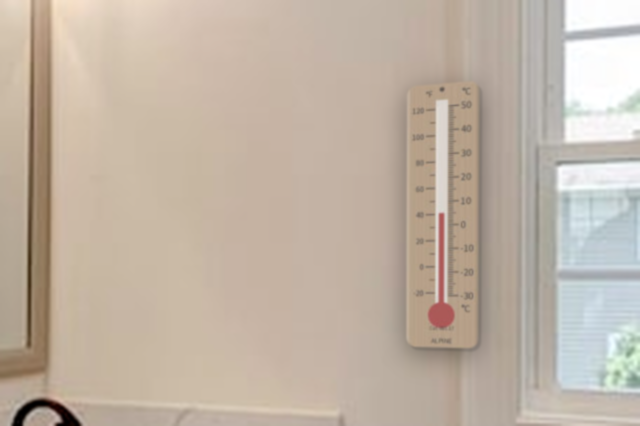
5 °C
